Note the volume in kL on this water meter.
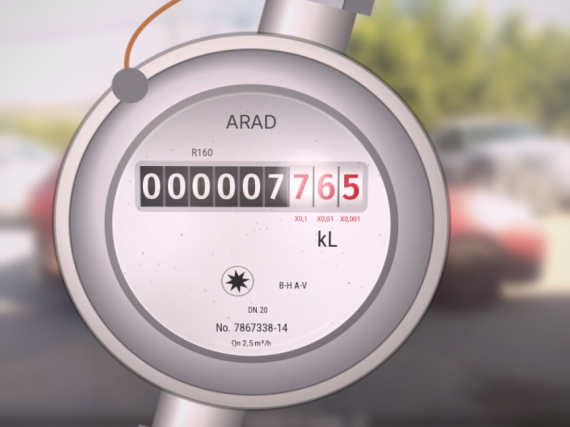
7.765 kL
